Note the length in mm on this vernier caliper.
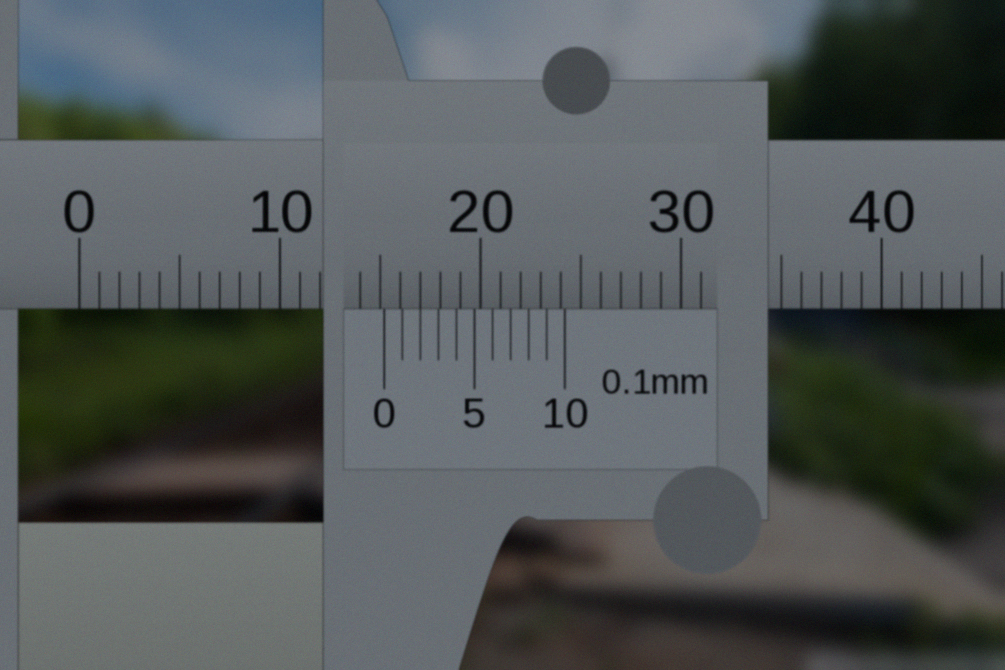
15.2 mm
